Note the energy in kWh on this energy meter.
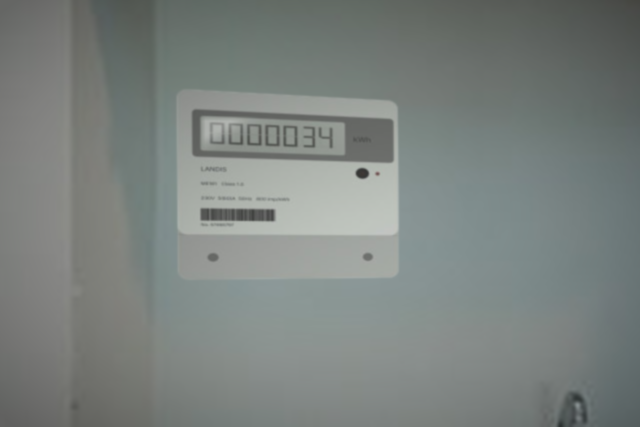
34 kWh
